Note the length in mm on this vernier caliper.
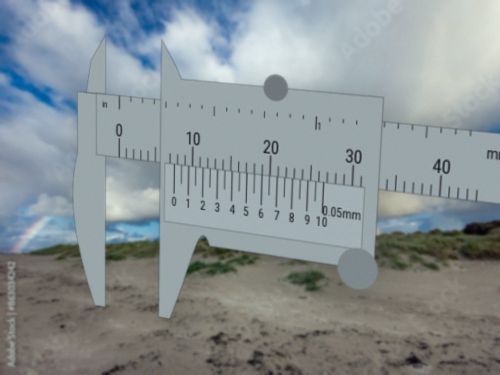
7.6 mm
